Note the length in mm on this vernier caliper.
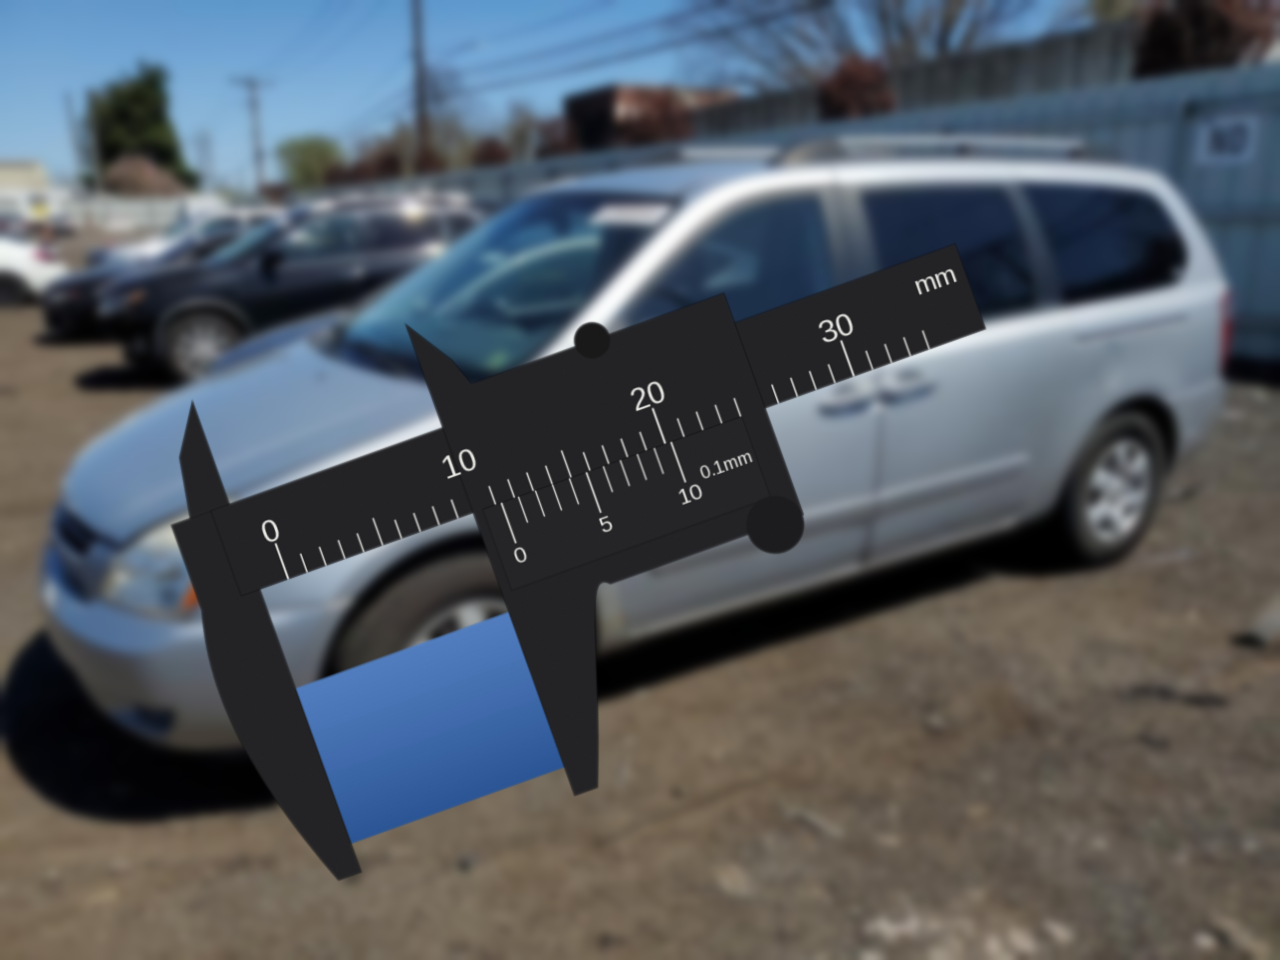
11.3 mm
